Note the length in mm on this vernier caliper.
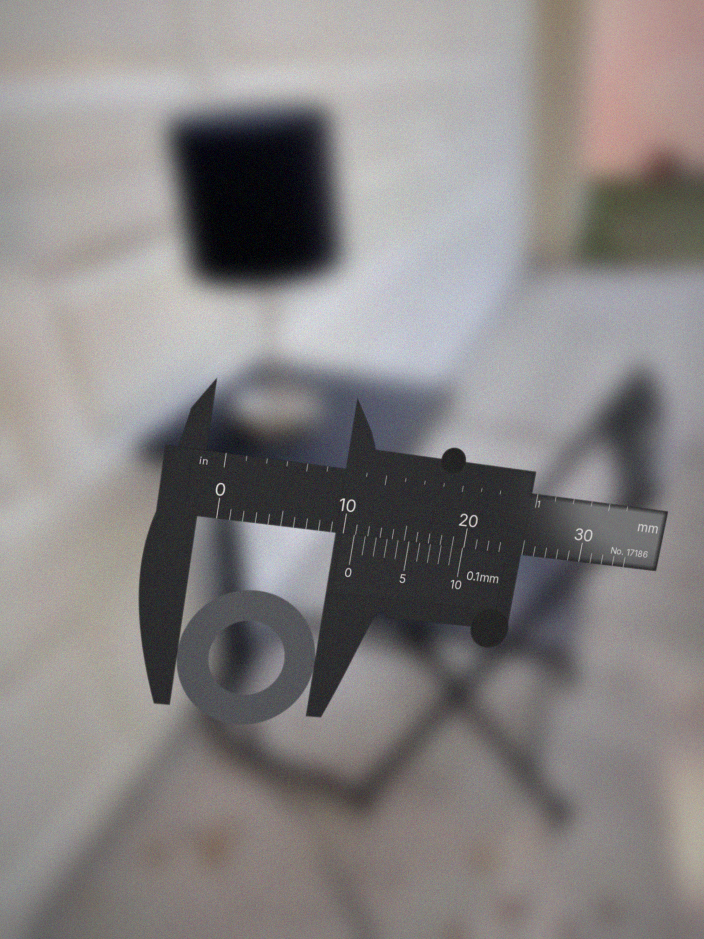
10.9 mm
